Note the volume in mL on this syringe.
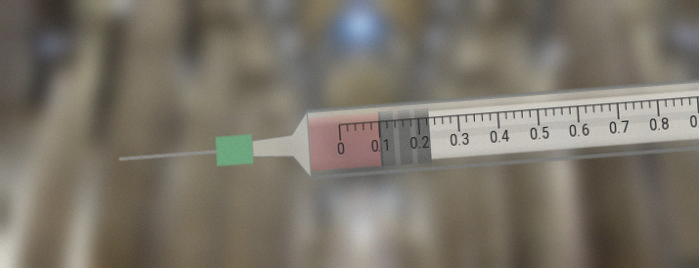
0.1 mL
